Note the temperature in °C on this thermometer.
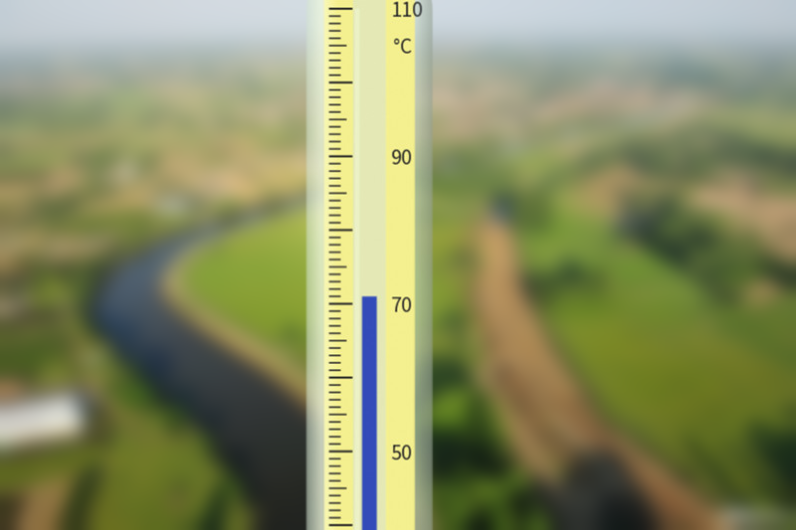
71 °C
